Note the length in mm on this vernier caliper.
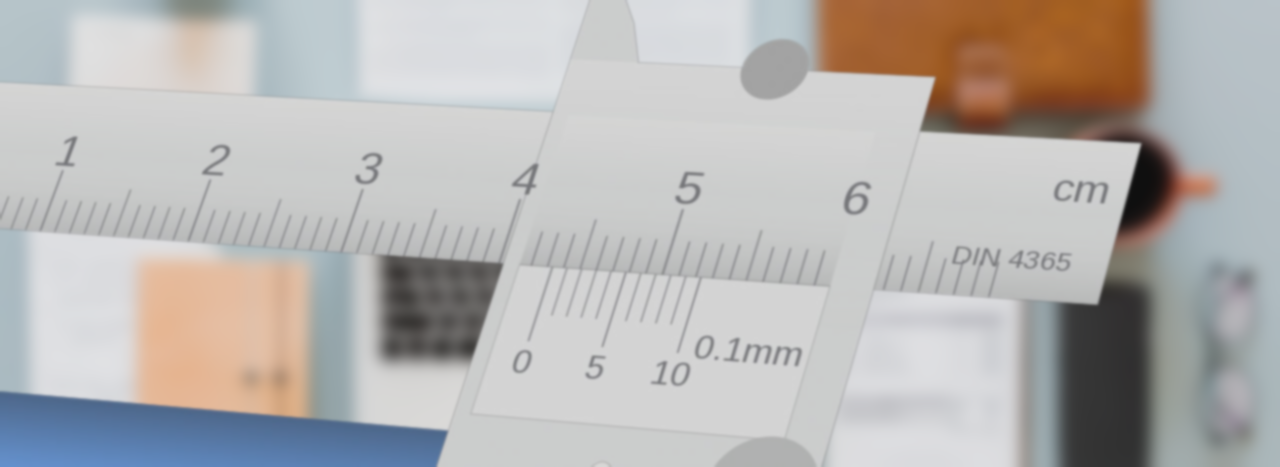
43.3 mm
